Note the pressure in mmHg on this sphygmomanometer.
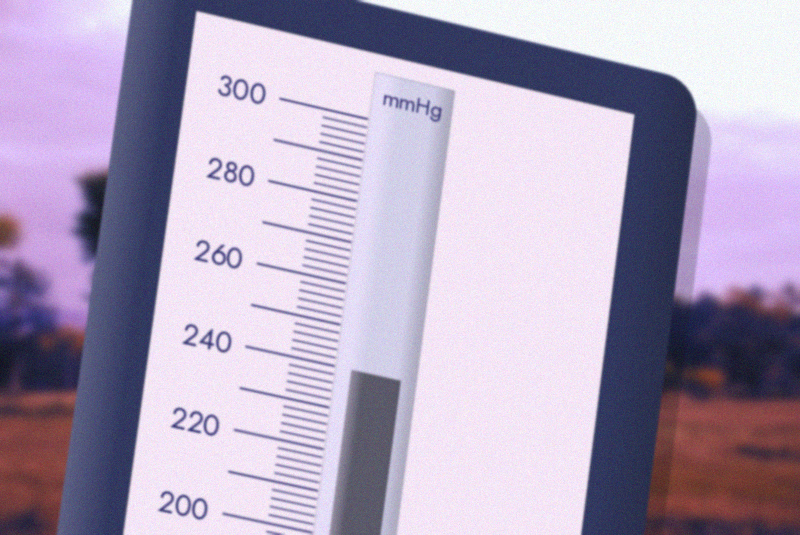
240 mmHg
